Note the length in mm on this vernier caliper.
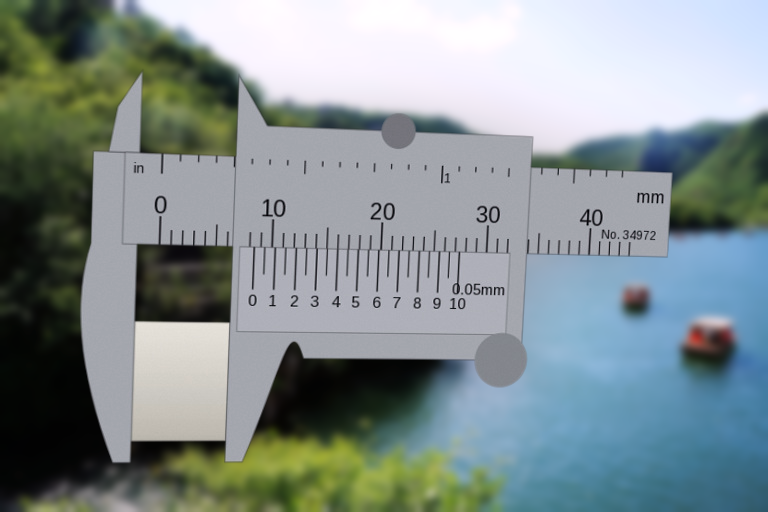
8.4 mm
